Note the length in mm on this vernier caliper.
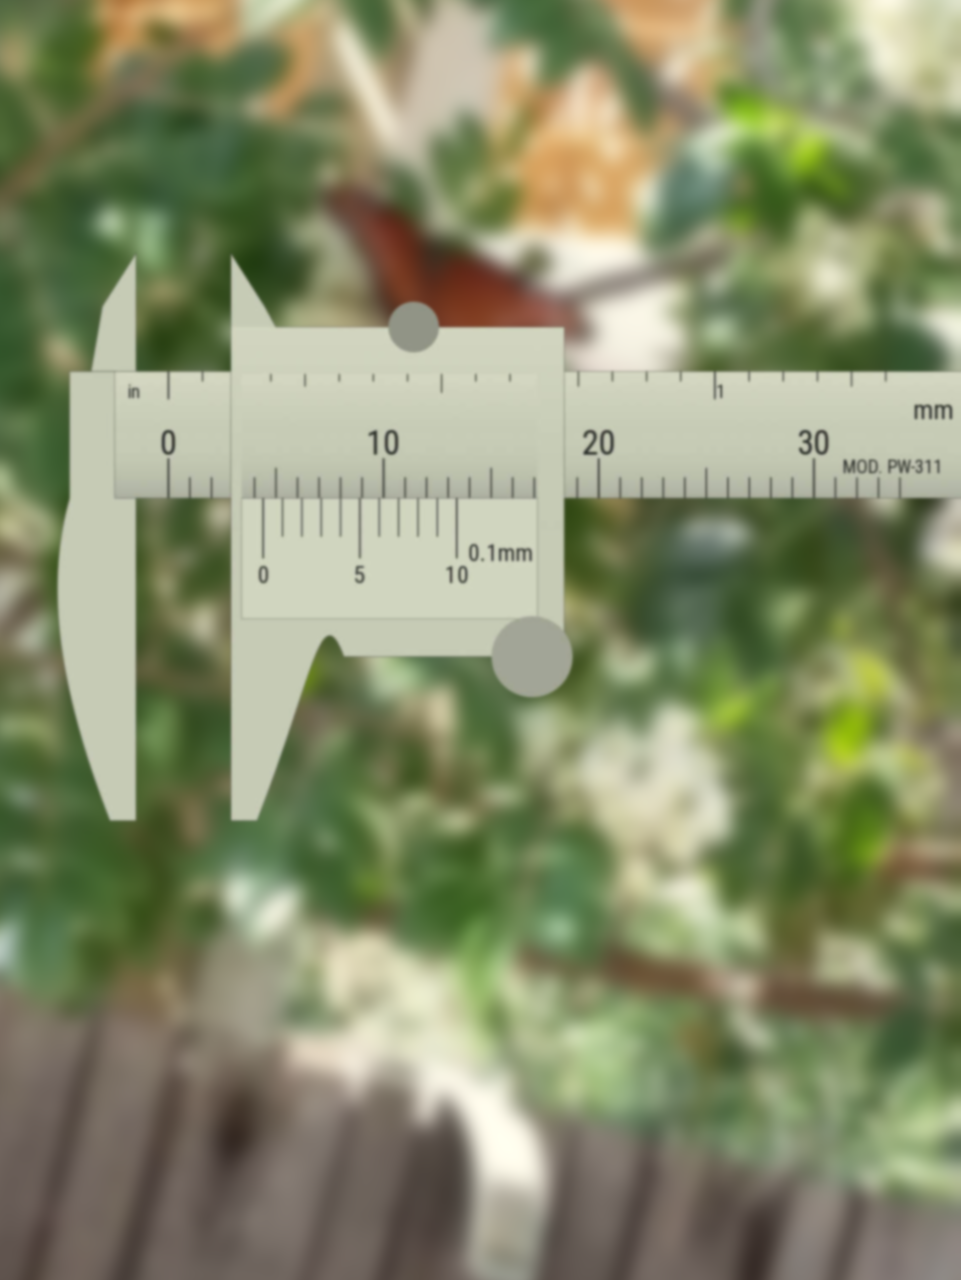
4.4 mm
